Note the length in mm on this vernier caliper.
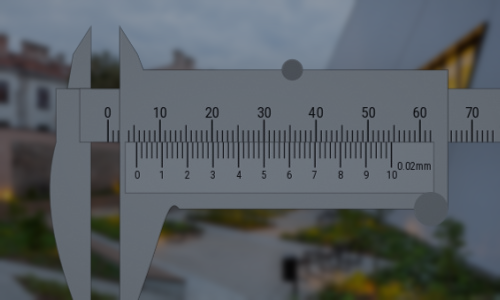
5.5 mm
